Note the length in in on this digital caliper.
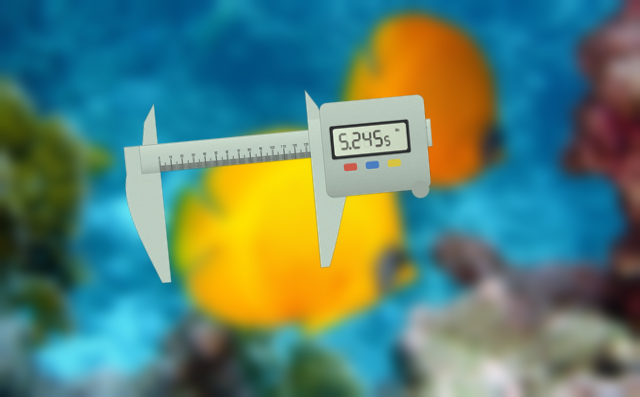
5.2455 in
